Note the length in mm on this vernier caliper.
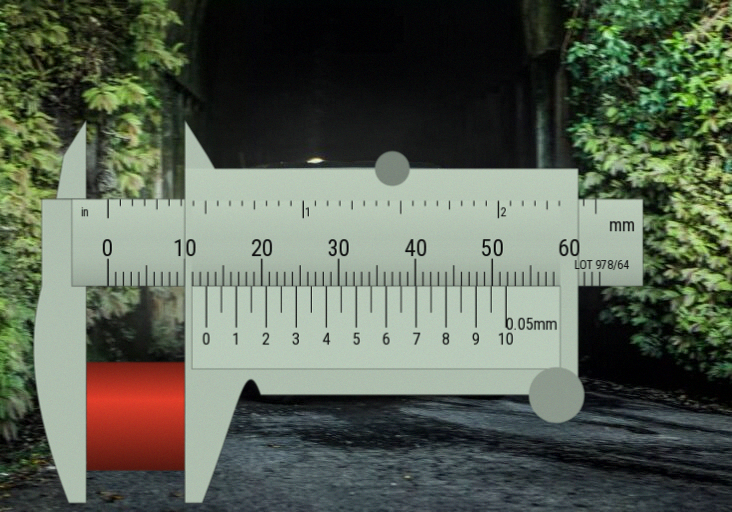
12.8 mm
